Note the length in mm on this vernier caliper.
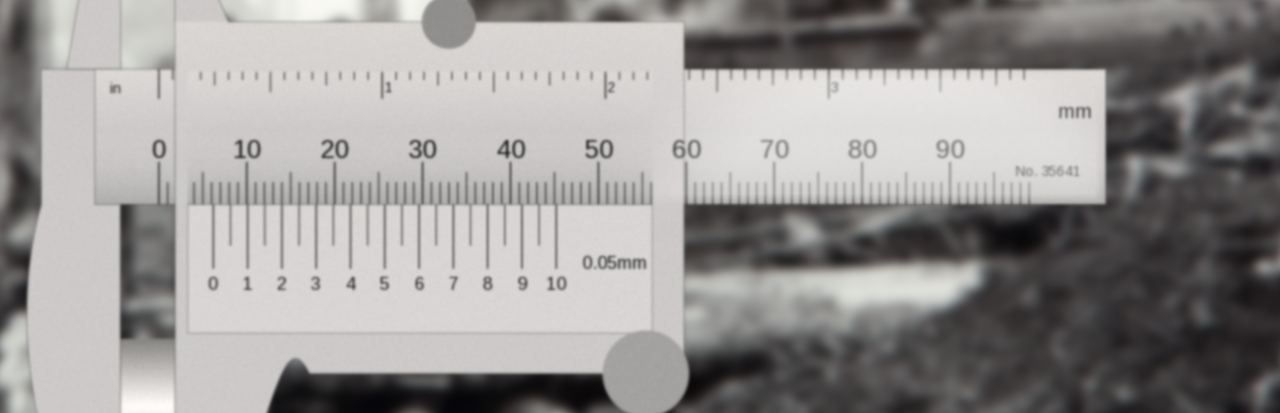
6.2 mm
